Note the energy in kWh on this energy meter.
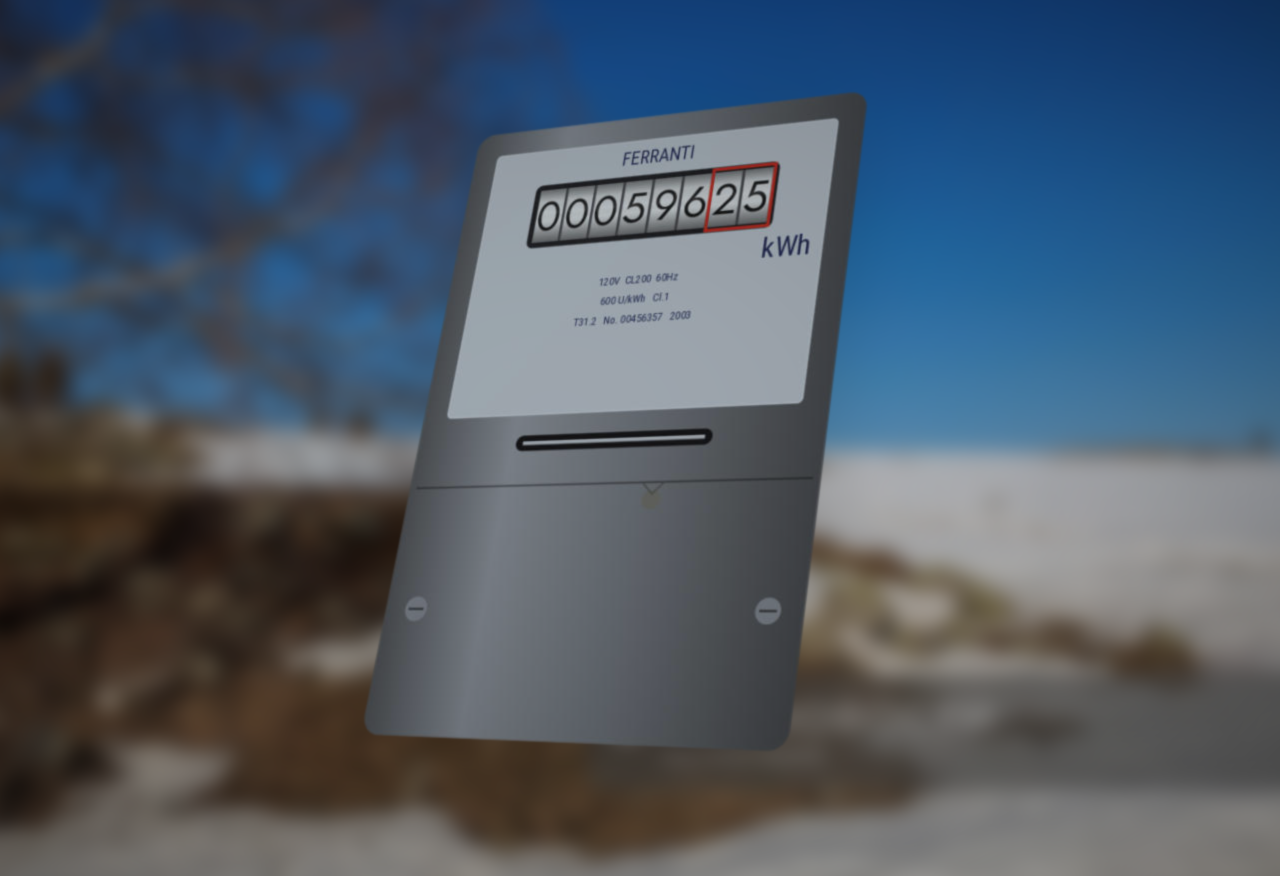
596.25 kWh
